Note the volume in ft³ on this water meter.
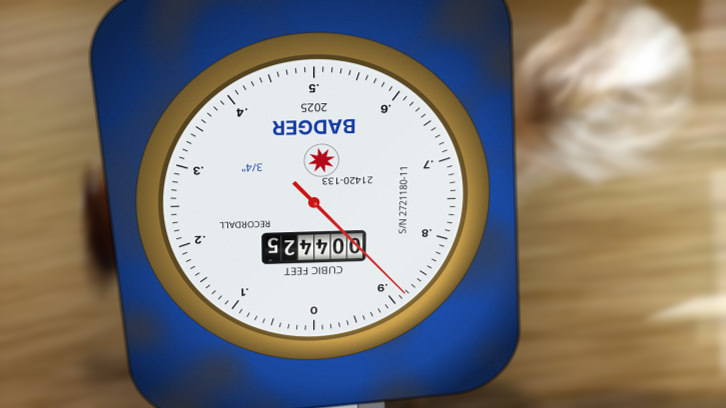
4424.88 ft³
